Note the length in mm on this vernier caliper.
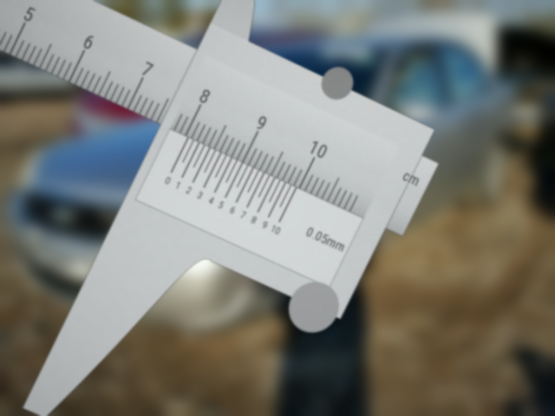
80.5 mm
